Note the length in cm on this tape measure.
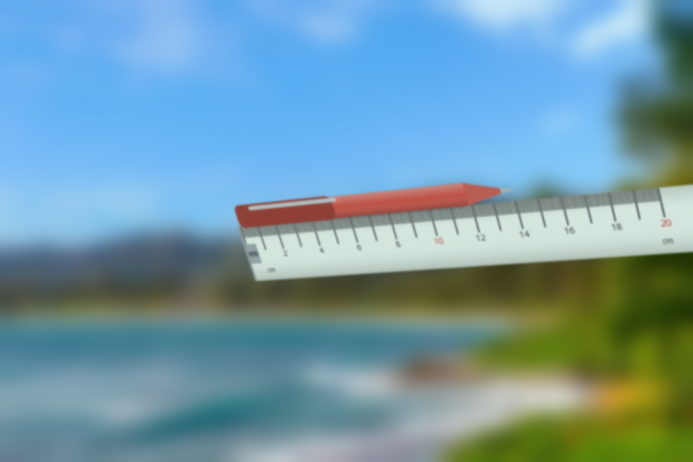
14 cm
